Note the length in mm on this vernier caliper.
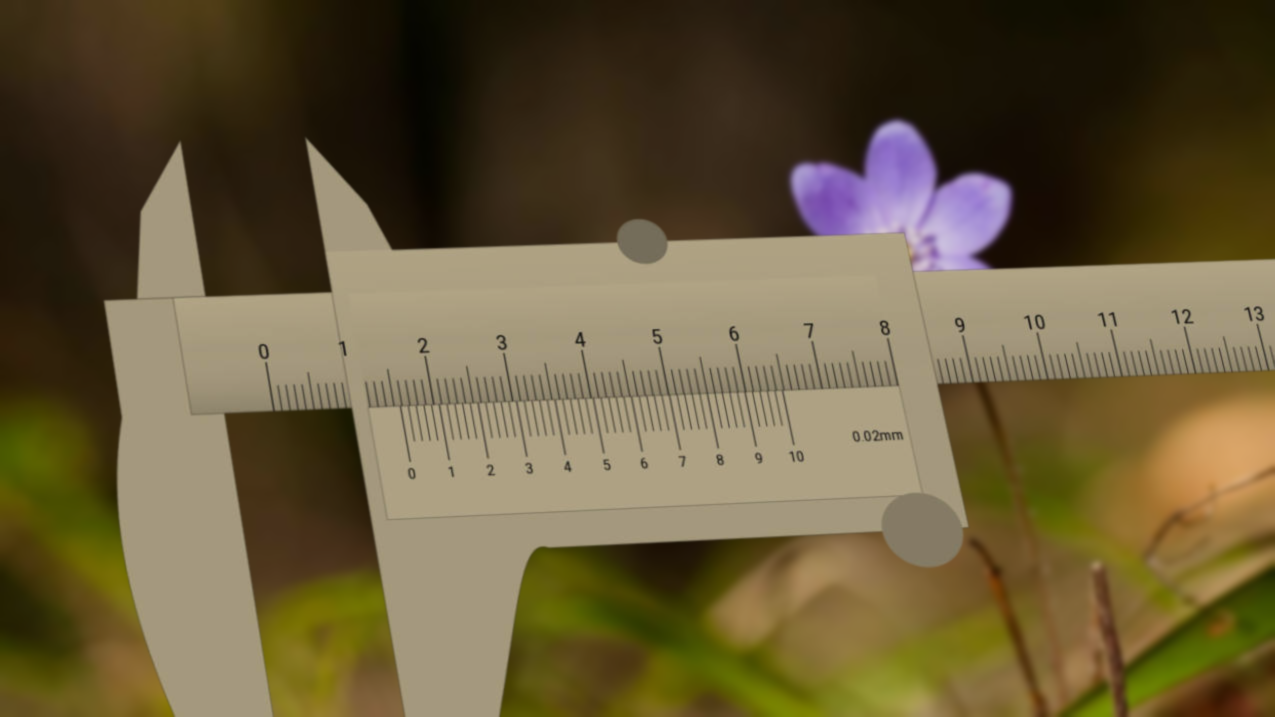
15.8 mm
